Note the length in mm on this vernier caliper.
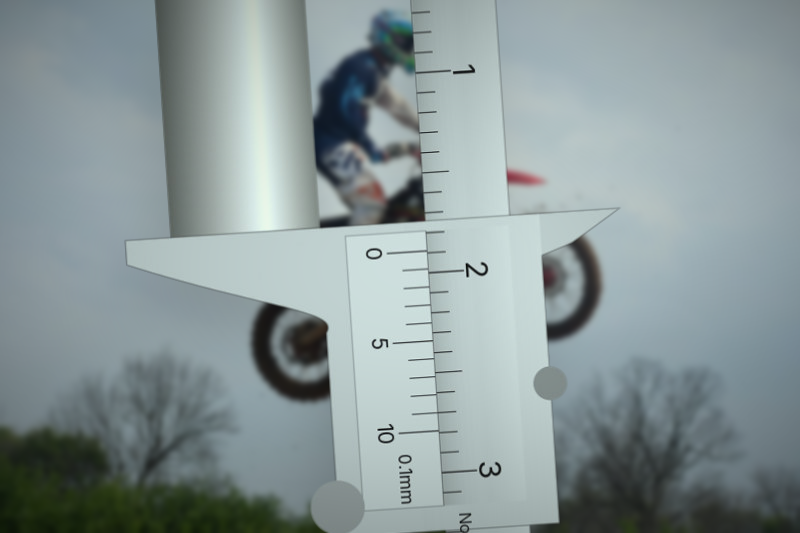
18.9 mm
